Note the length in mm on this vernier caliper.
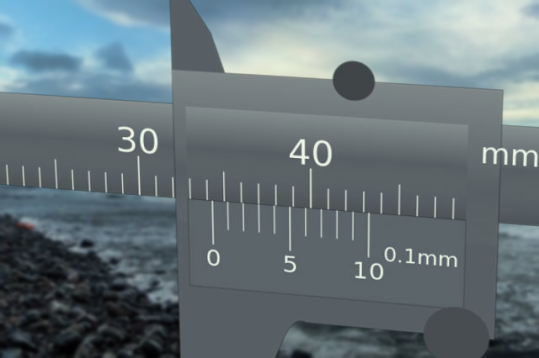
34.3 mm
